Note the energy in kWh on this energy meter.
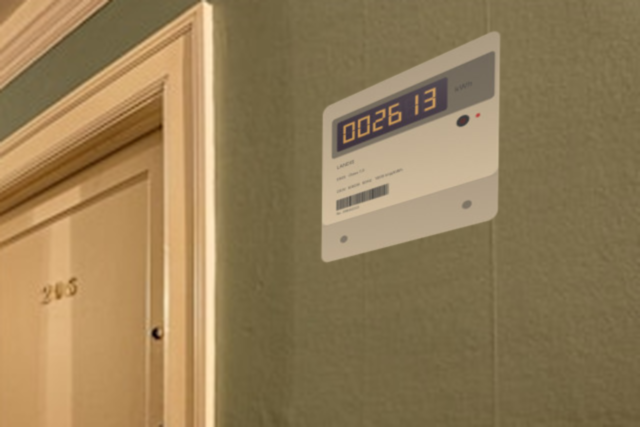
2613 kWh
